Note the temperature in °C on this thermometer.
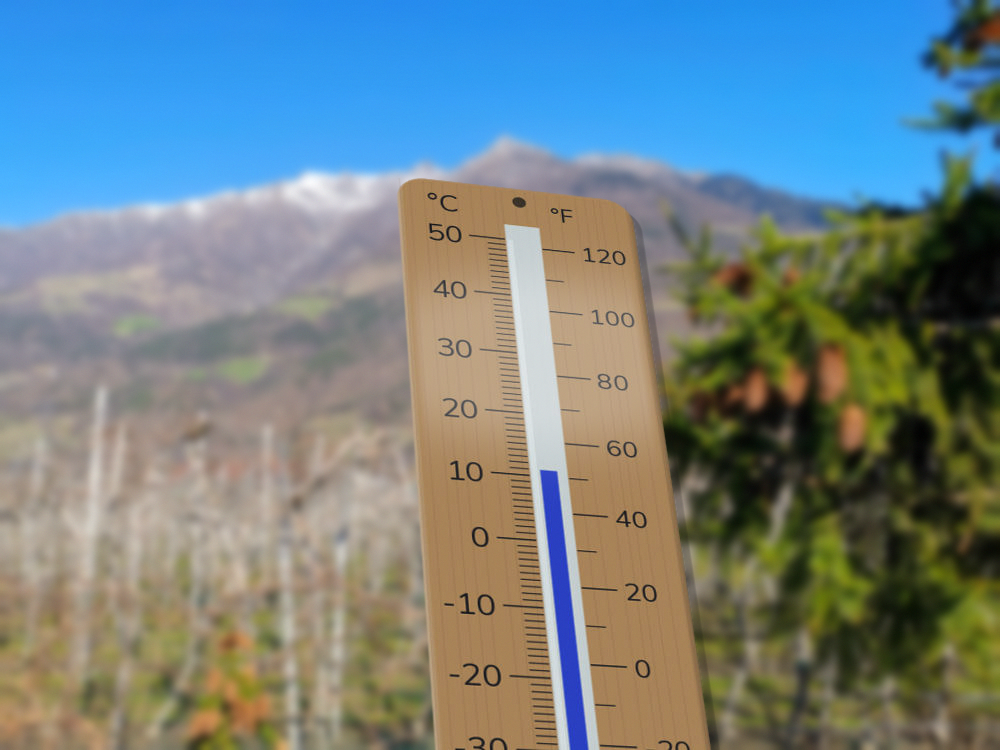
11 °C
